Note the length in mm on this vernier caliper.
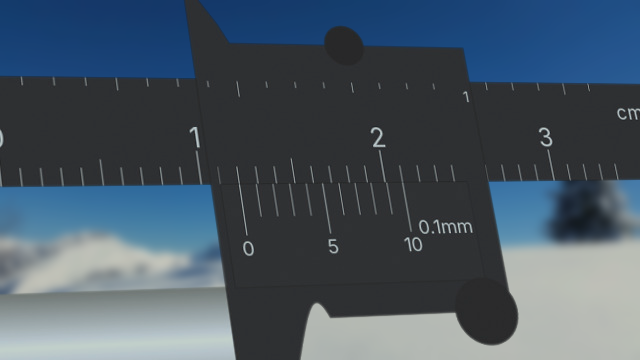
12.0 mm
